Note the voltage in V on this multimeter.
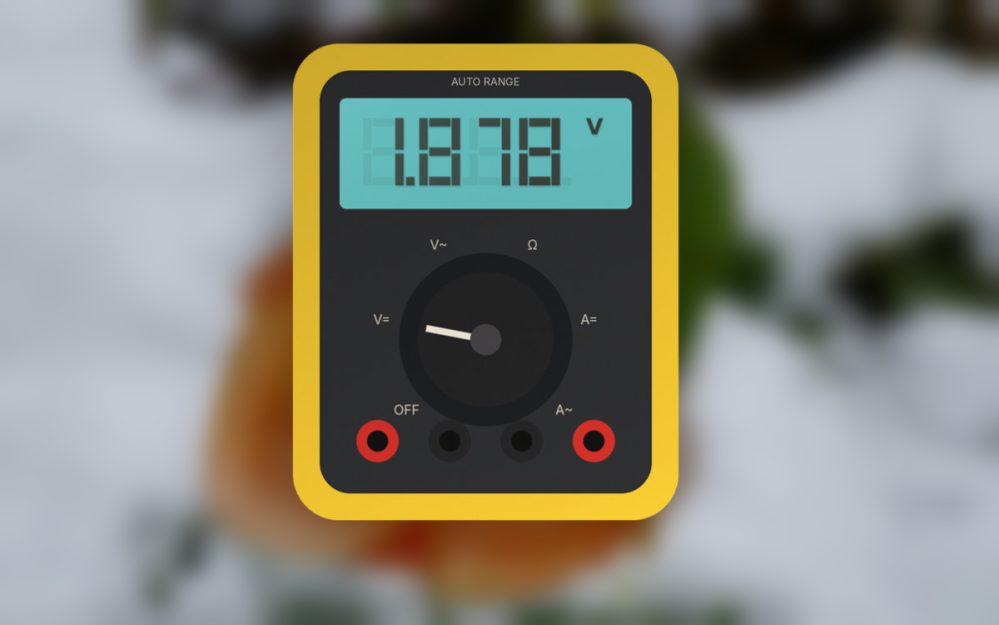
1.878 V
